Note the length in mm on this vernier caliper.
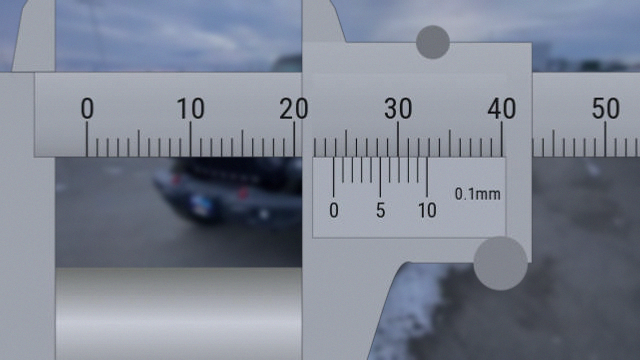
23.8 mm
